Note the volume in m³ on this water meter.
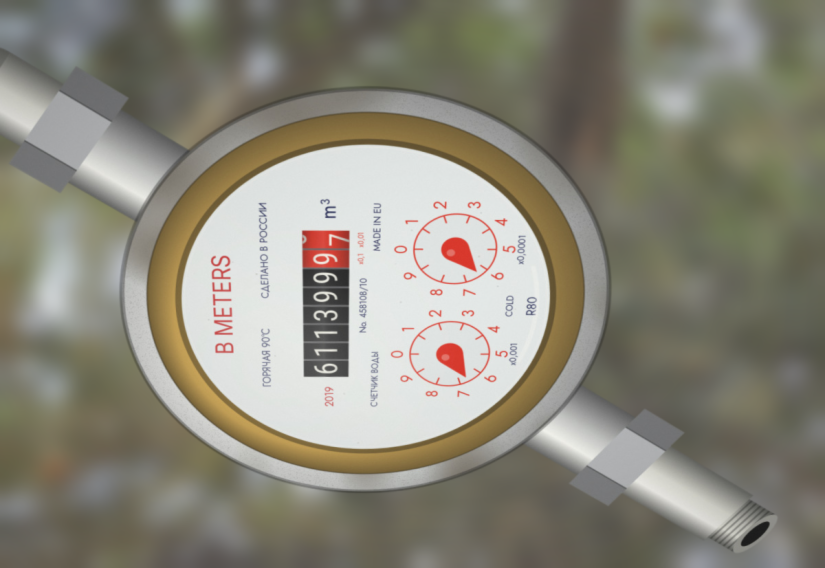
611399.9666 m³
